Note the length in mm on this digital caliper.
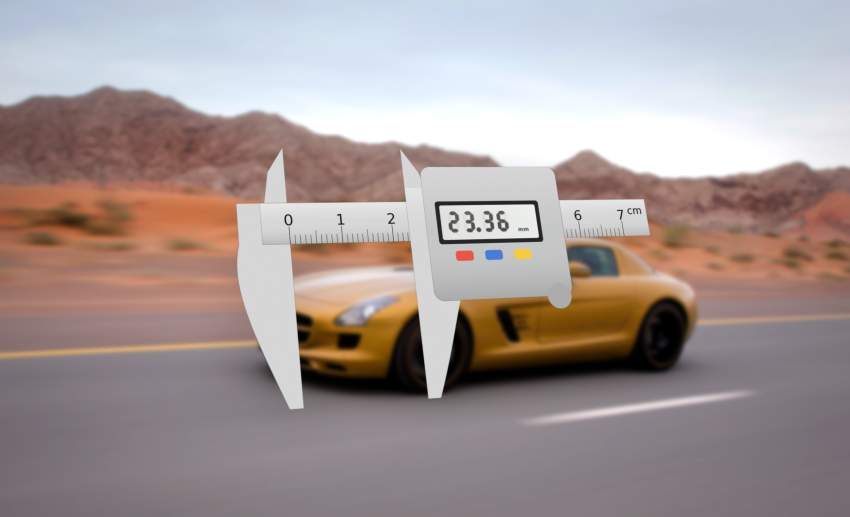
23.36 mm
